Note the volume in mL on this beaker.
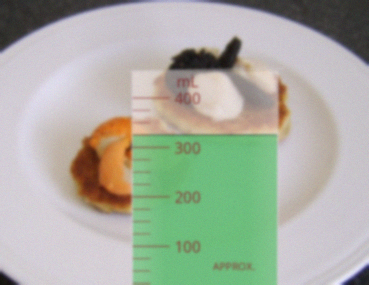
325 mL
